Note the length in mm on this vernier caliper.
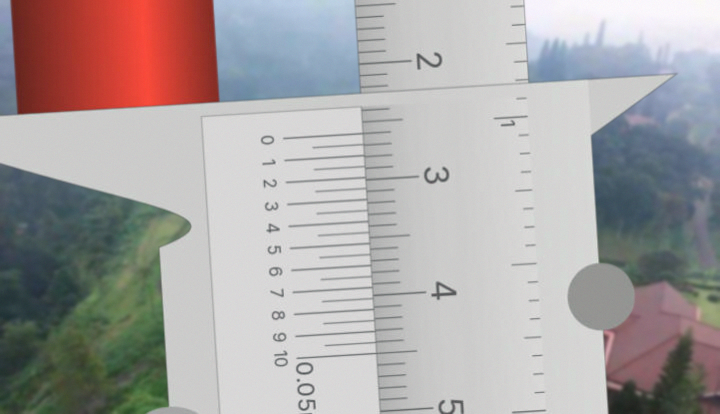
26.0 mm
